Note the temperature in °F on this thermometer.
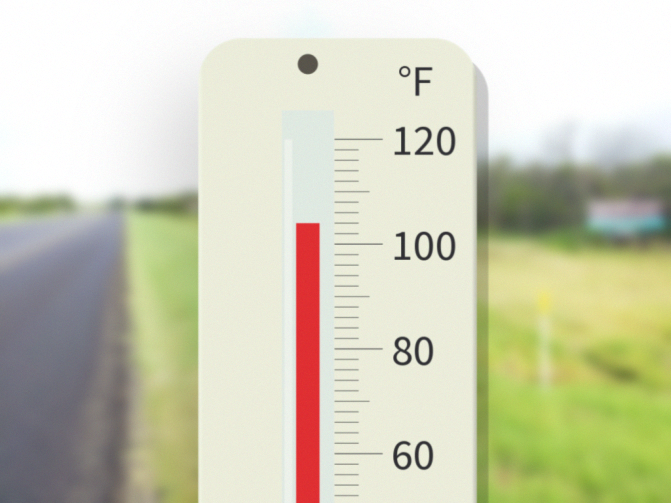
104 °F
